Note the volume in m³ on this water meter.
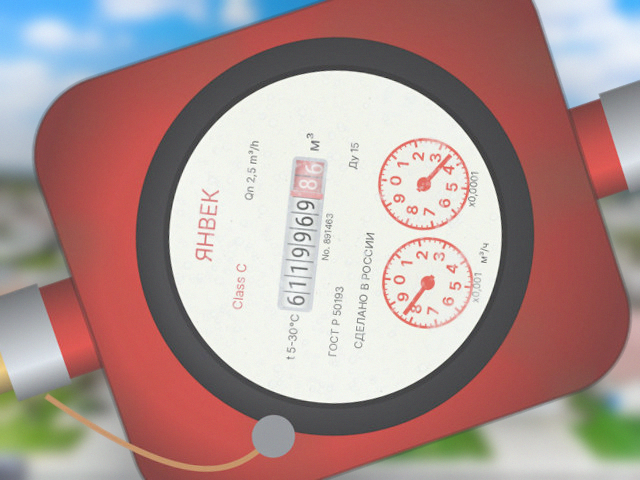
6119969.8583 m³
